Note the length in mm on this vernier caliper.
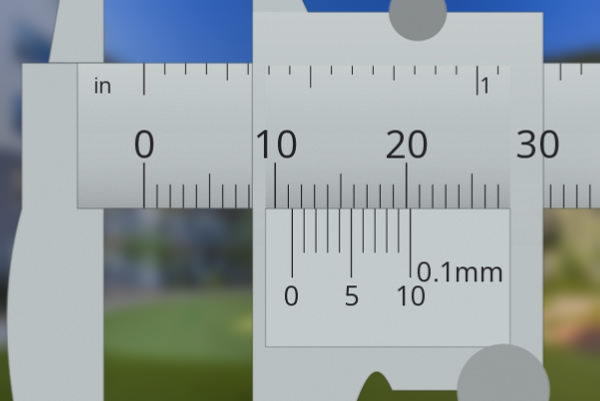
11.3 mm
